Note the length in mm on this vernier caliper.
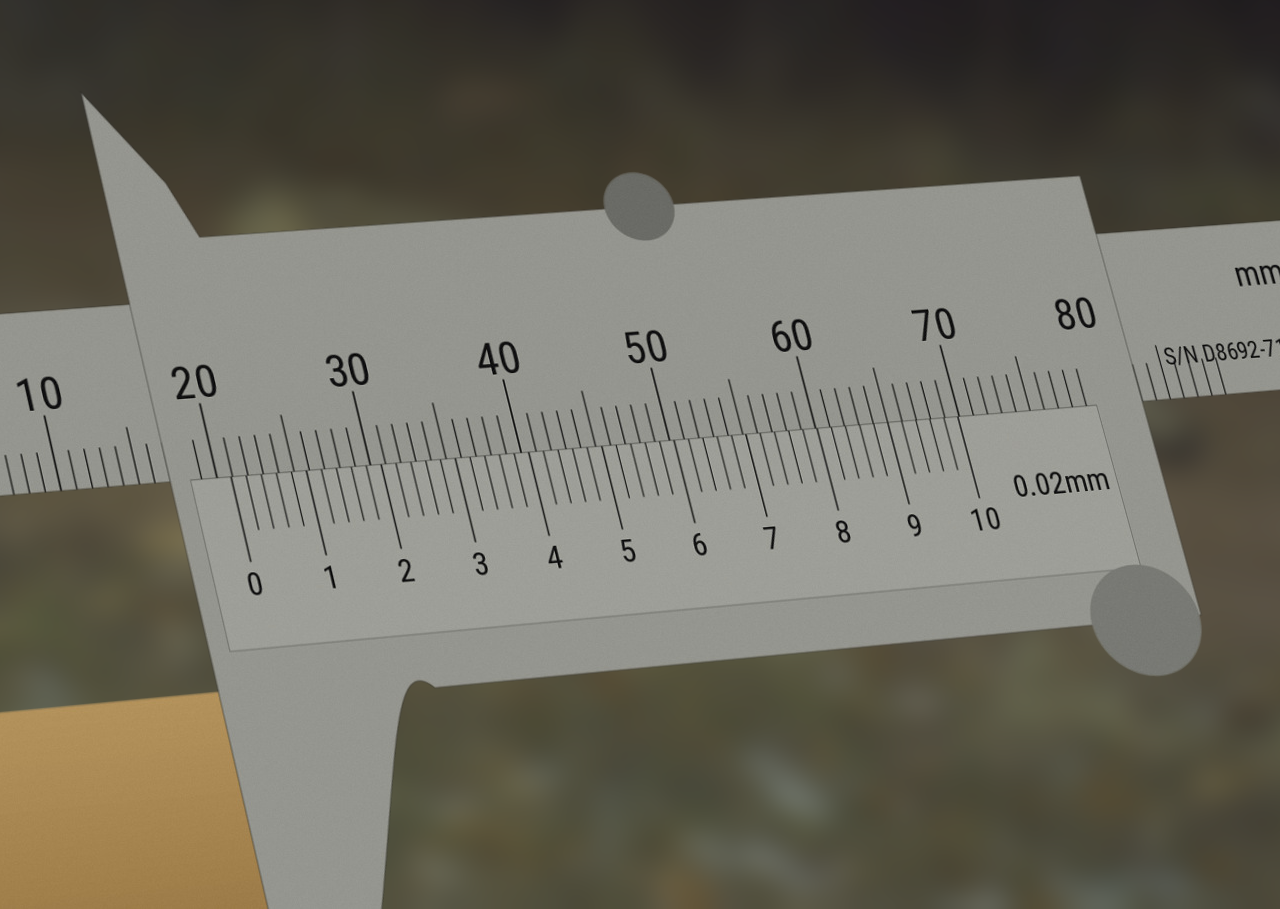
20.9 mm
